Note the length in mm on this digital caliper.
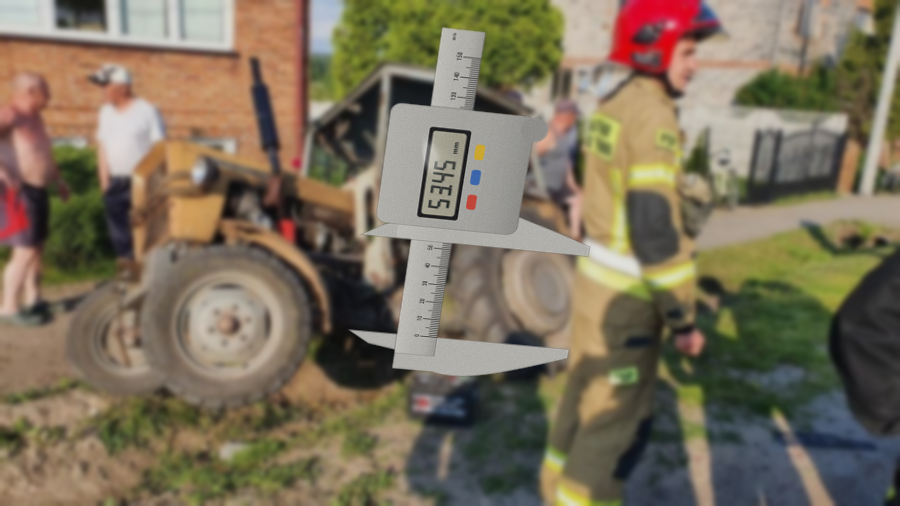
53.45 mm
